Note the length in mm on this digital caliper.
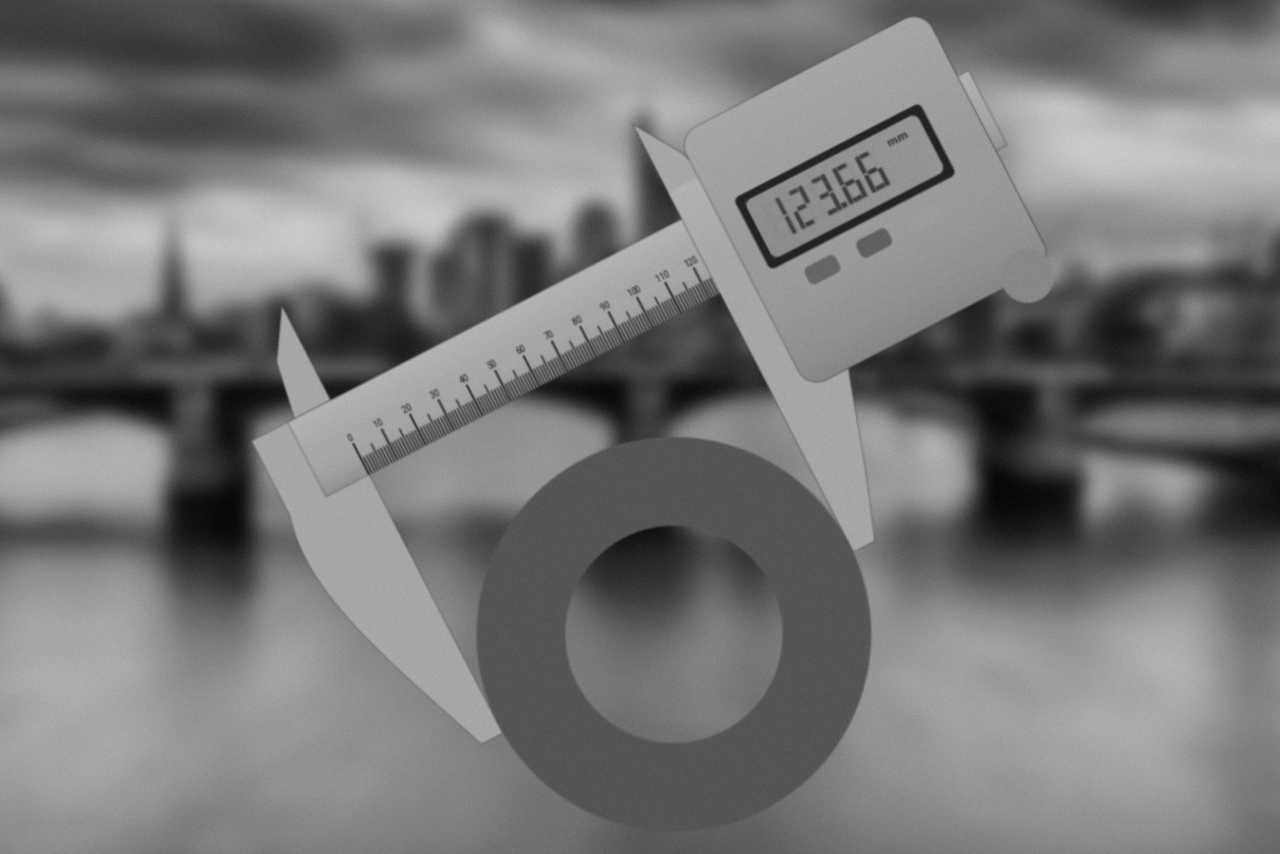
123.66 mm
